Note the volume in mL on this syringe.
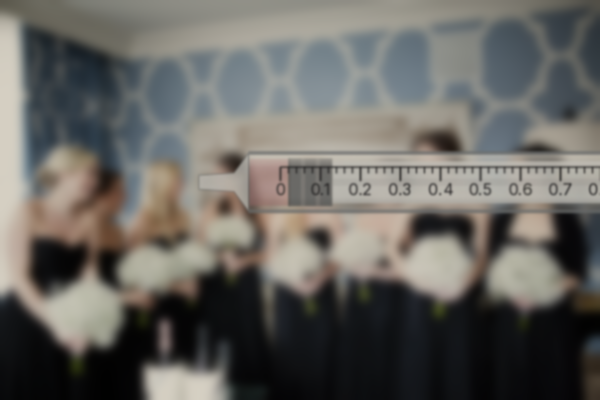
0.02 mL
